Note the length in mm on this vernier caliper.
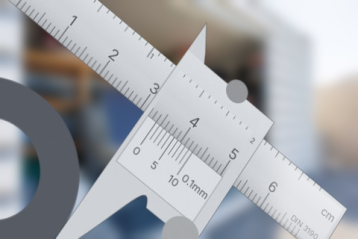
34.0 mm
